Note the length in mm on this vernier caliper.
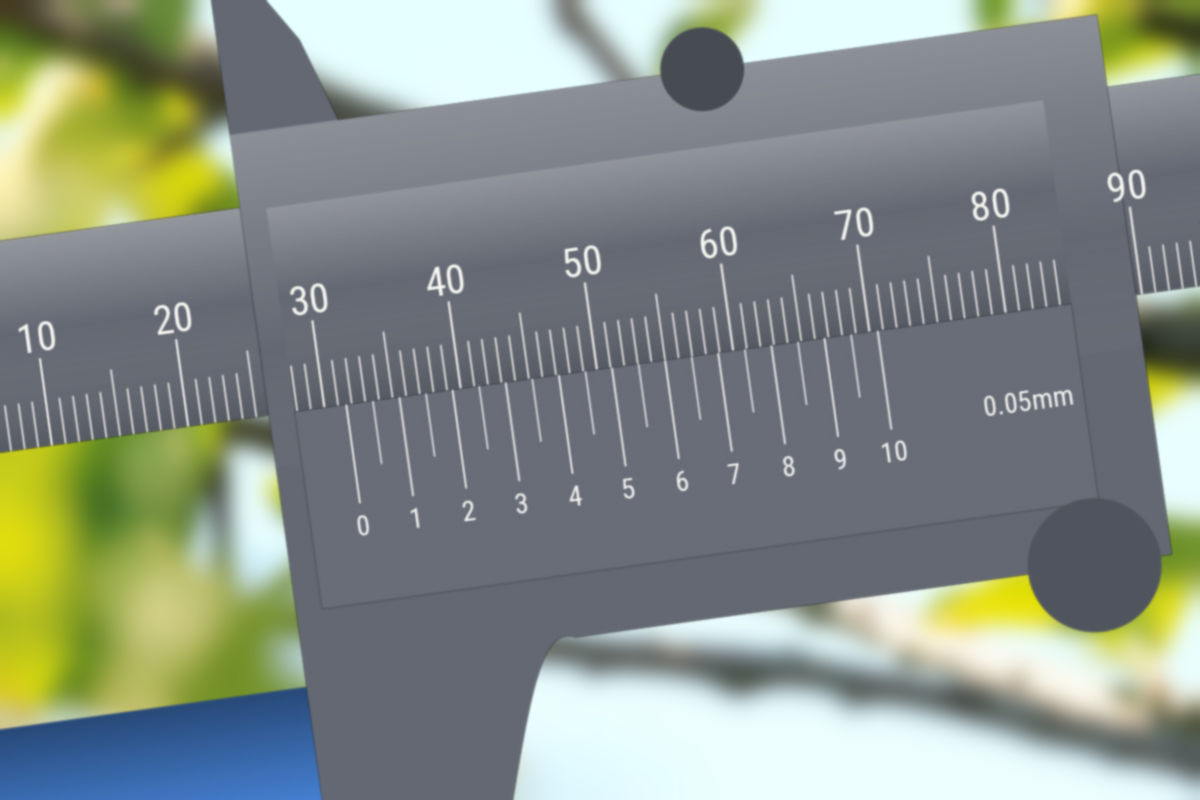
31.6 mm
